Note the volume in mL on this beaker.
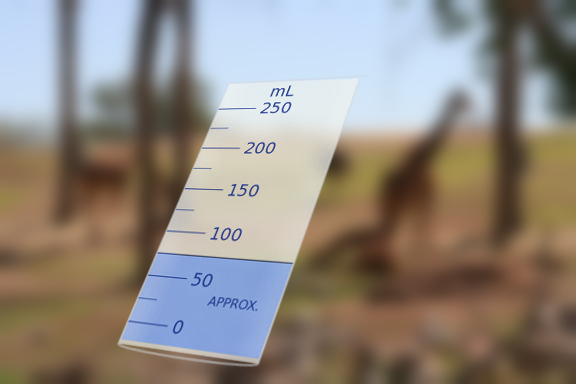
75 mL
